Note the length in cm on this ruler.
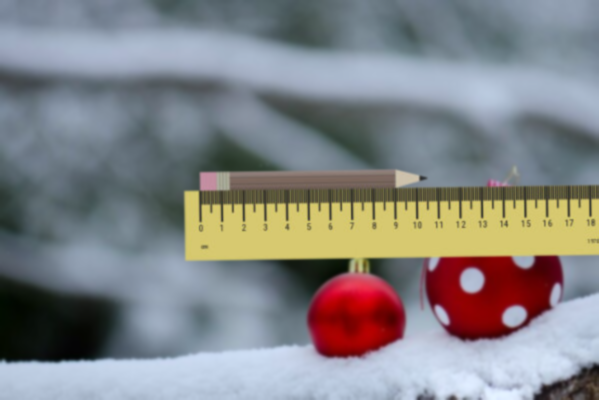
10.5 cm
